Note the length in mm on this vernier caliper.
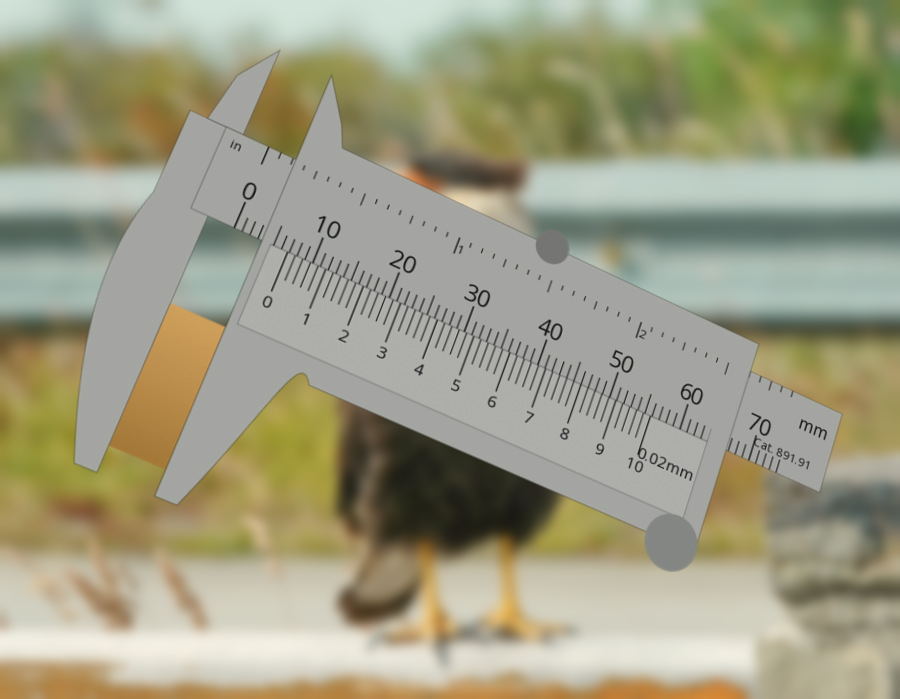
6.8 mm
